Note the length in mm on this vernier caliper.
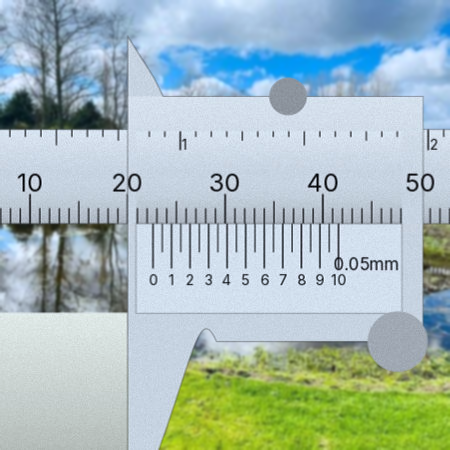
22.6 mm
